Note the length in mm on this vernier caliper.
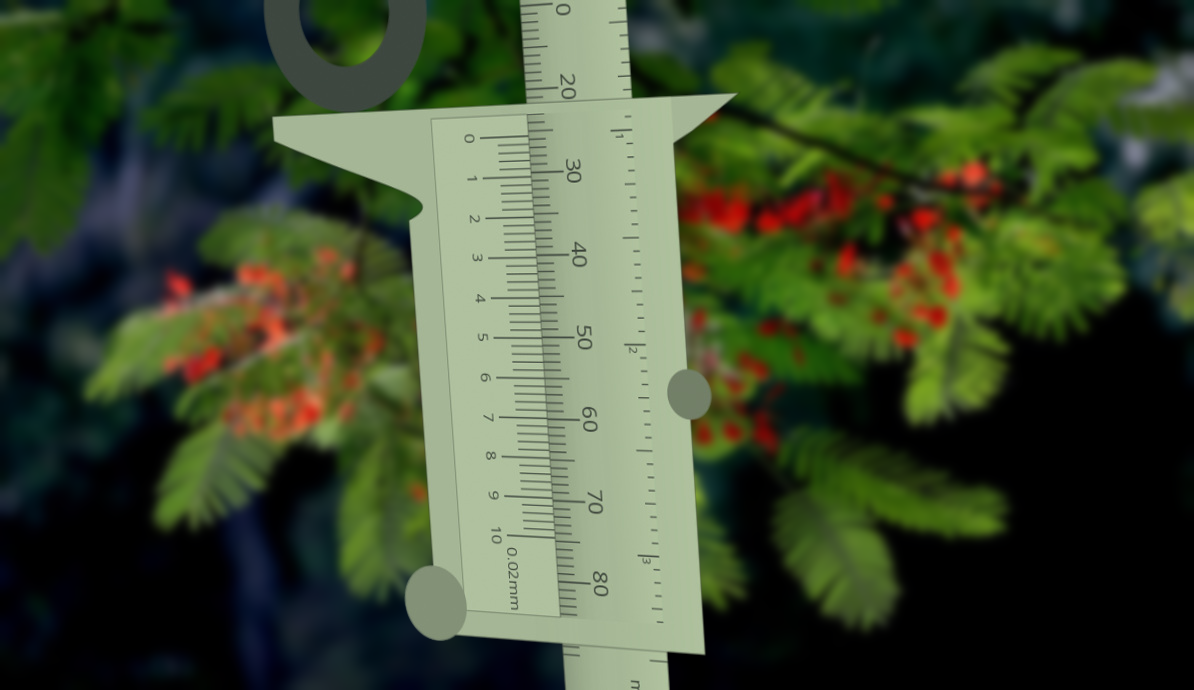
25.6 mm
